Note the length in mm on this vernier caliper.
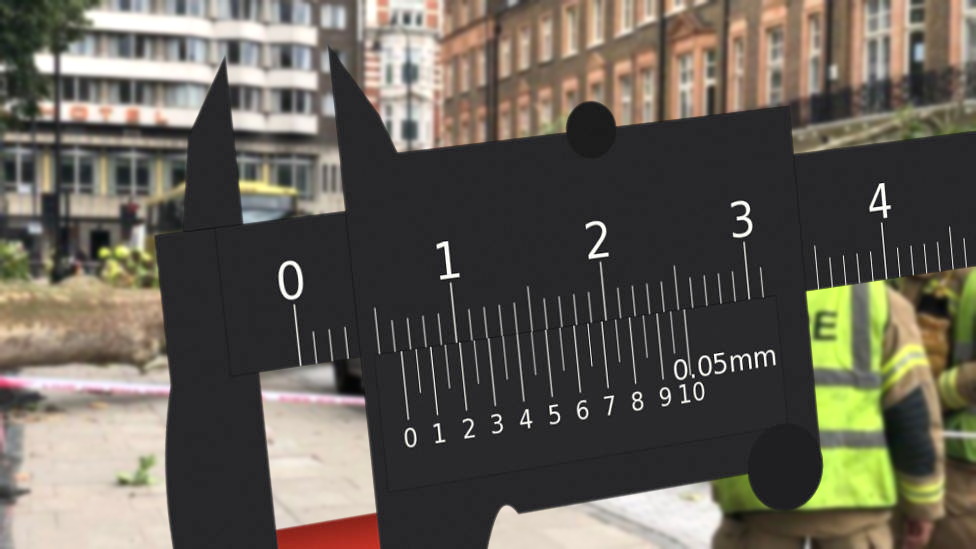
6.4 mm
